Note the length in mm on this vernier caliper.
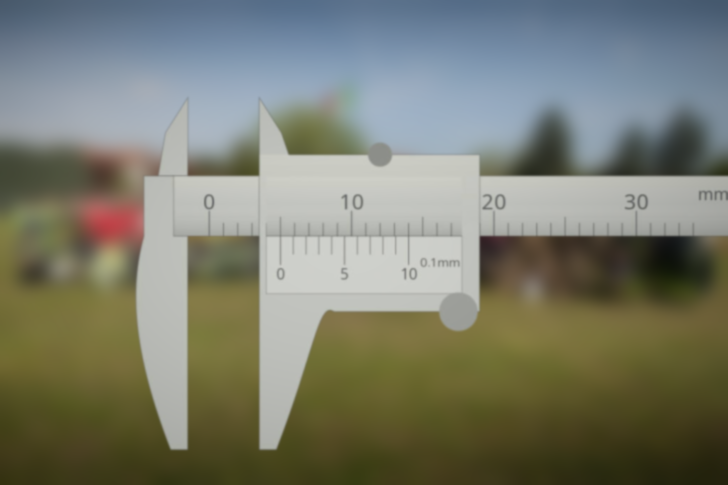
5.0 mm
